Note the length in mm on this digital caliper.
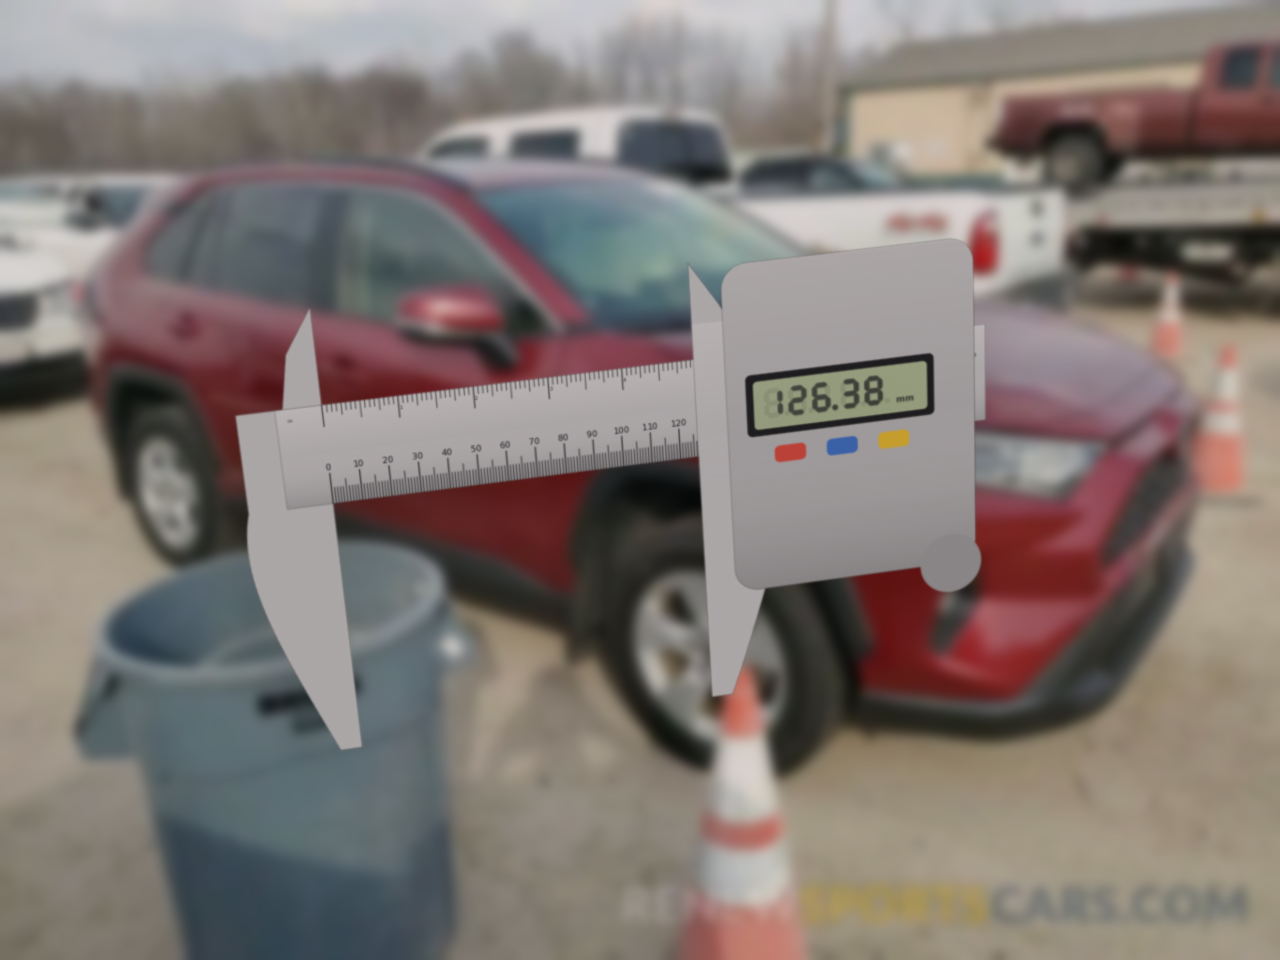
126.38 mm
